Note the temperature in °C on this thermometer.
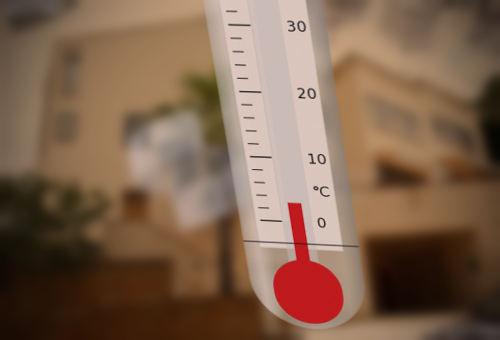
3 °C
